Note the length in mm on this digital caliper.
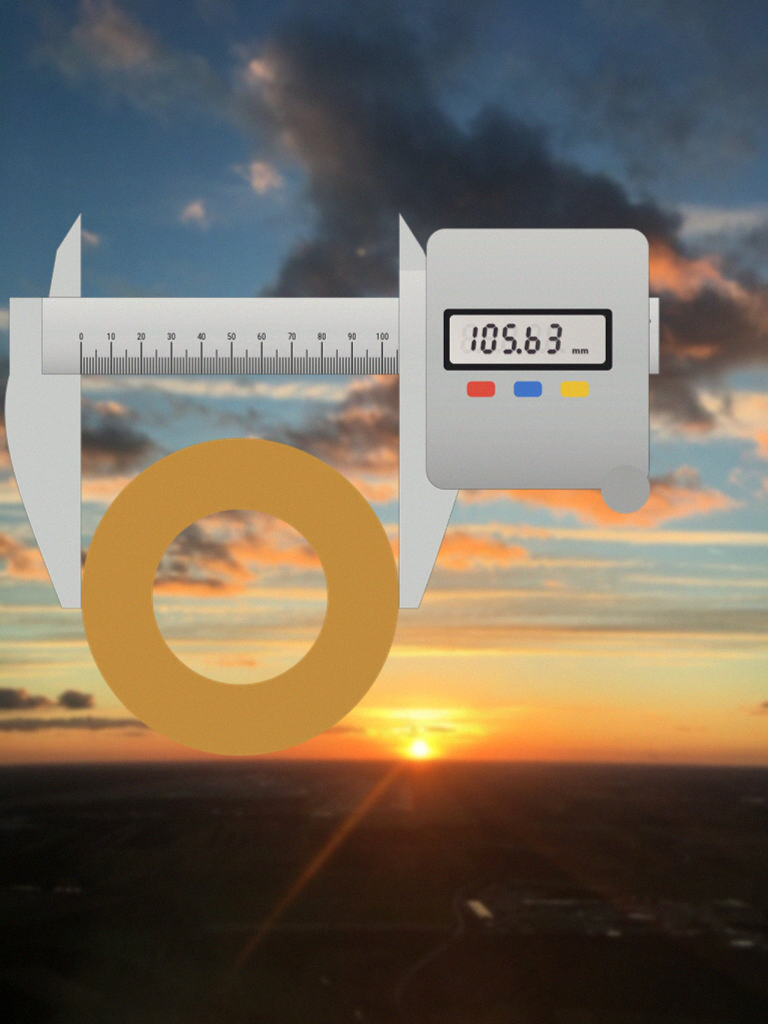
105.63 mm
